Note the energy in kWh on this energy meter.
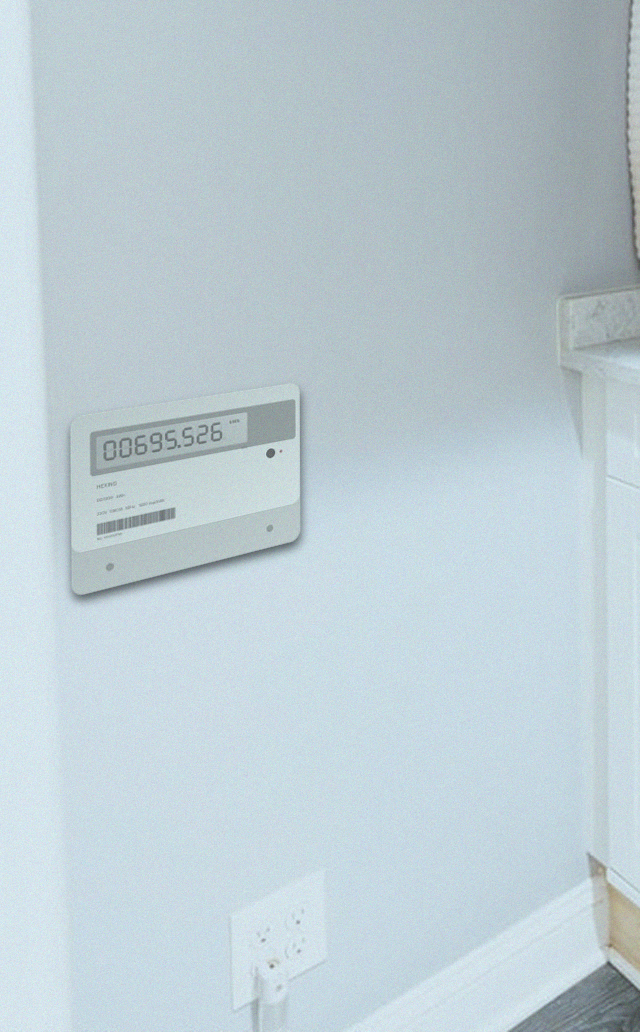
695.526 kWh
